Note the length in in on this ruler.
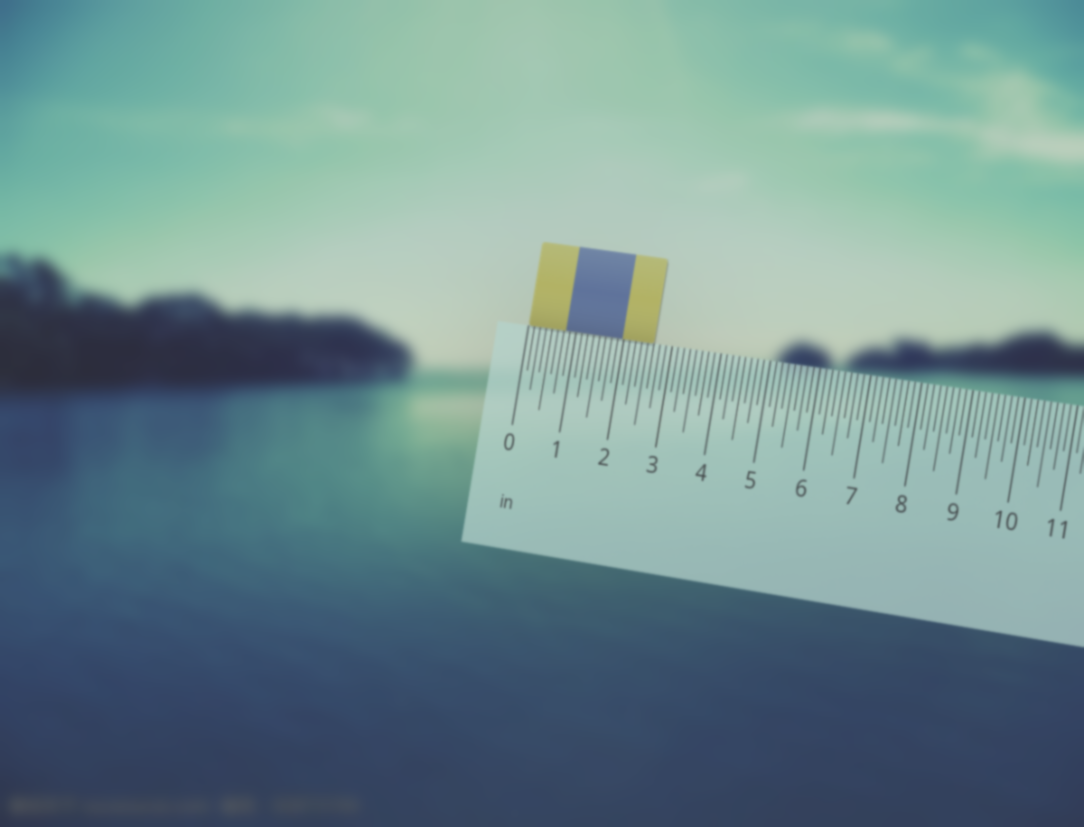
2.625 in
